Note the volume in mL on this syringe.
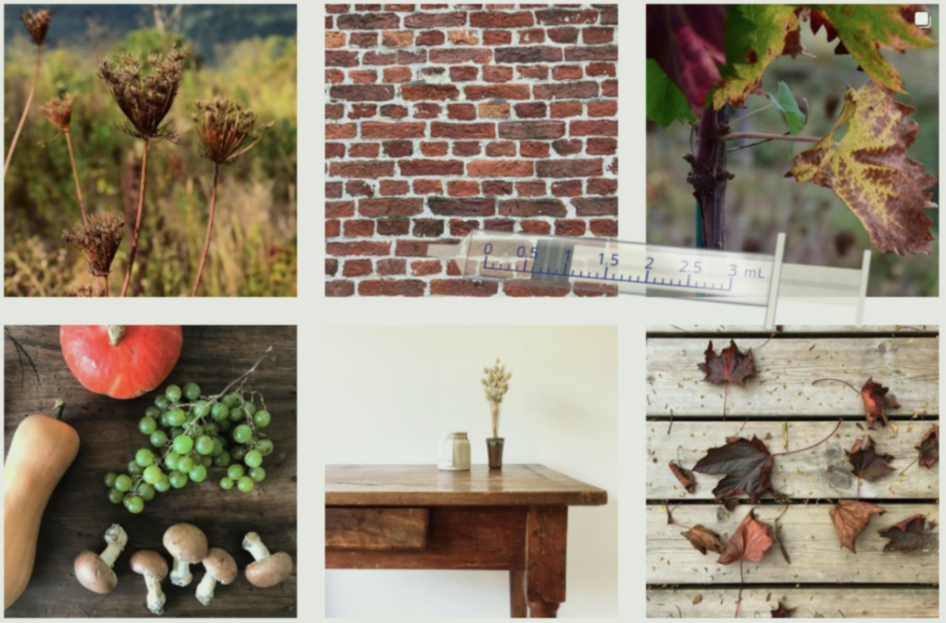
0.6 mL
